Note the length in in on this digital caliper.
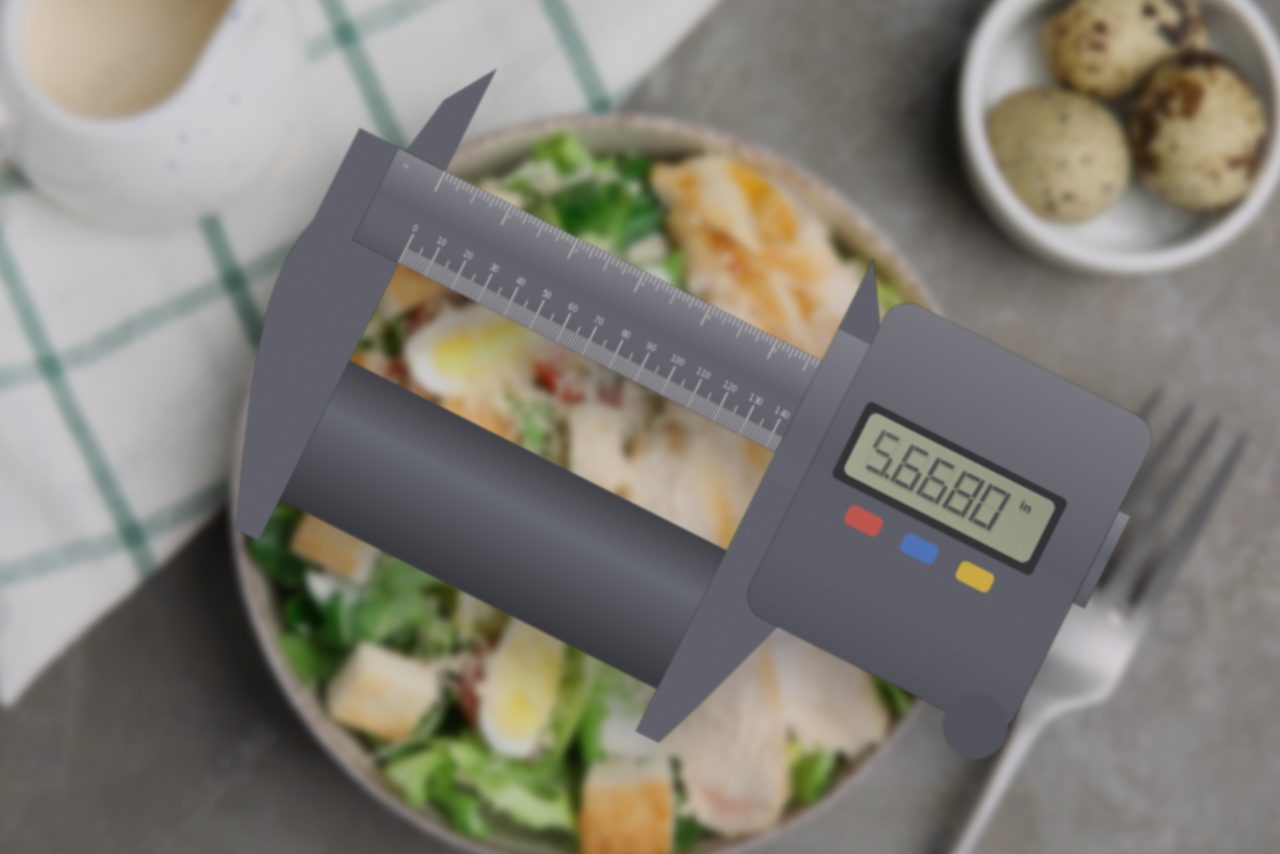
5.6680 in
